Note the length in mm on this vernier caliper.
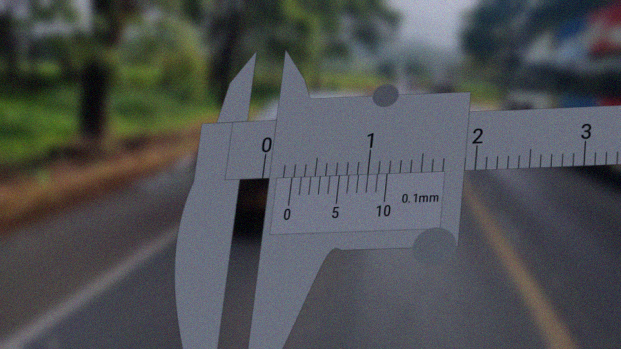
2.8 mm
